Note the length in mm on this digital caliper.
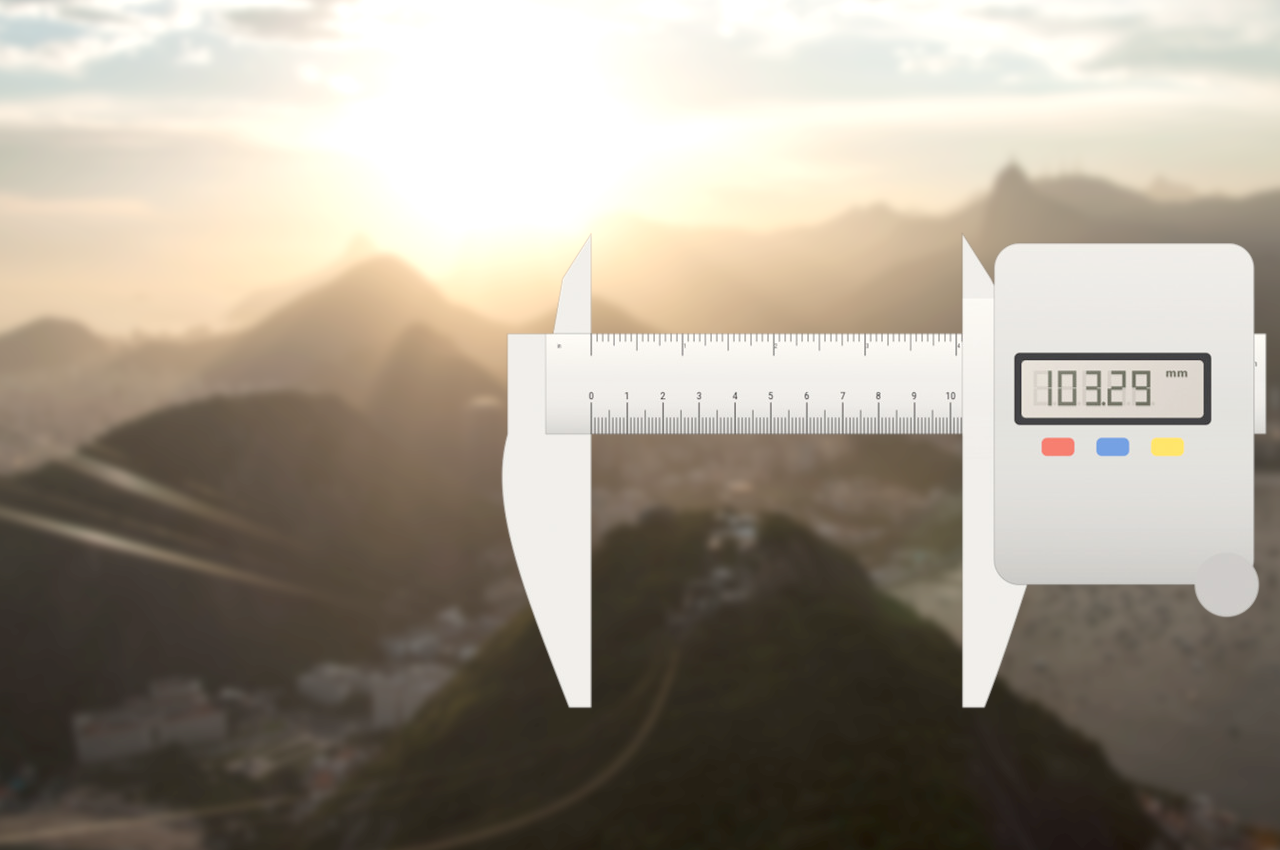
103.29 mm
